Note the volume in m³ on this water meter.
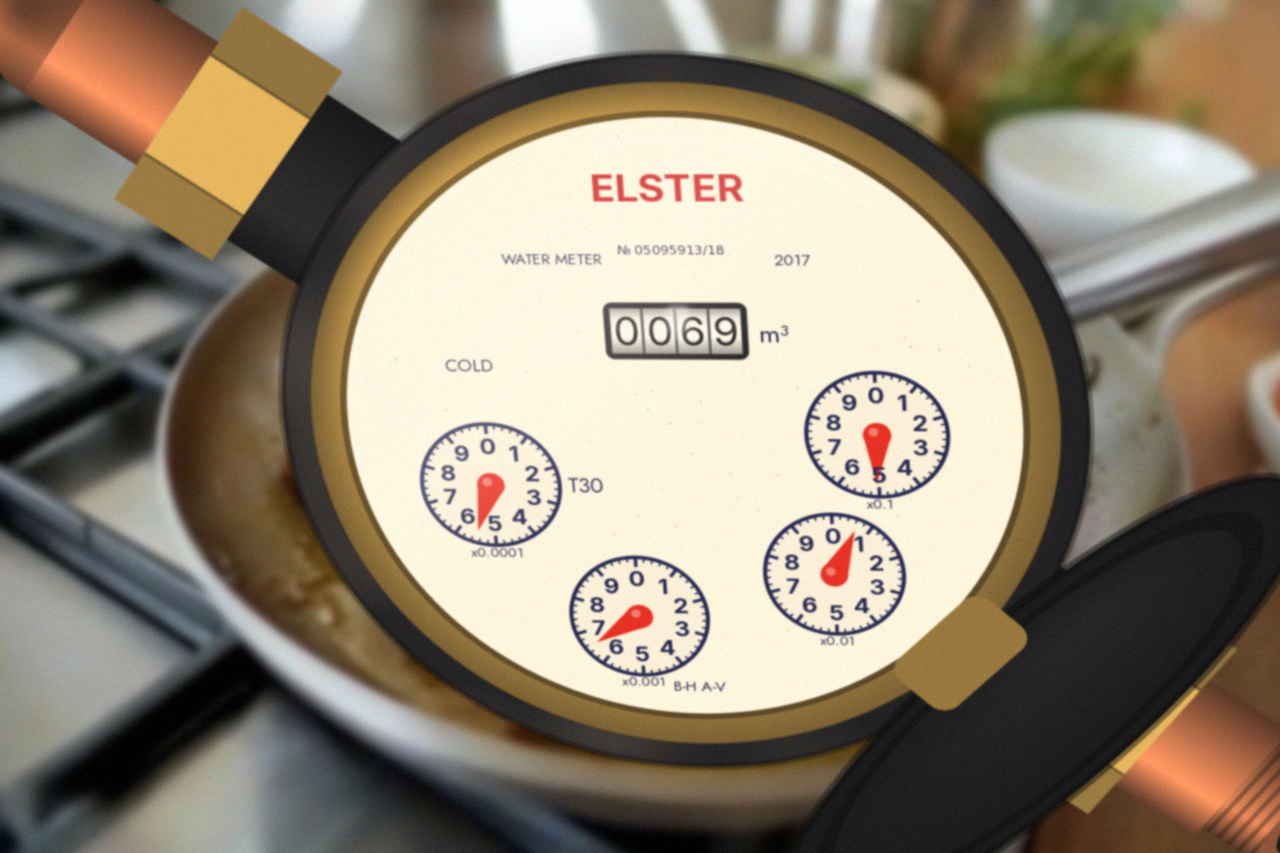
69.5065 m³
